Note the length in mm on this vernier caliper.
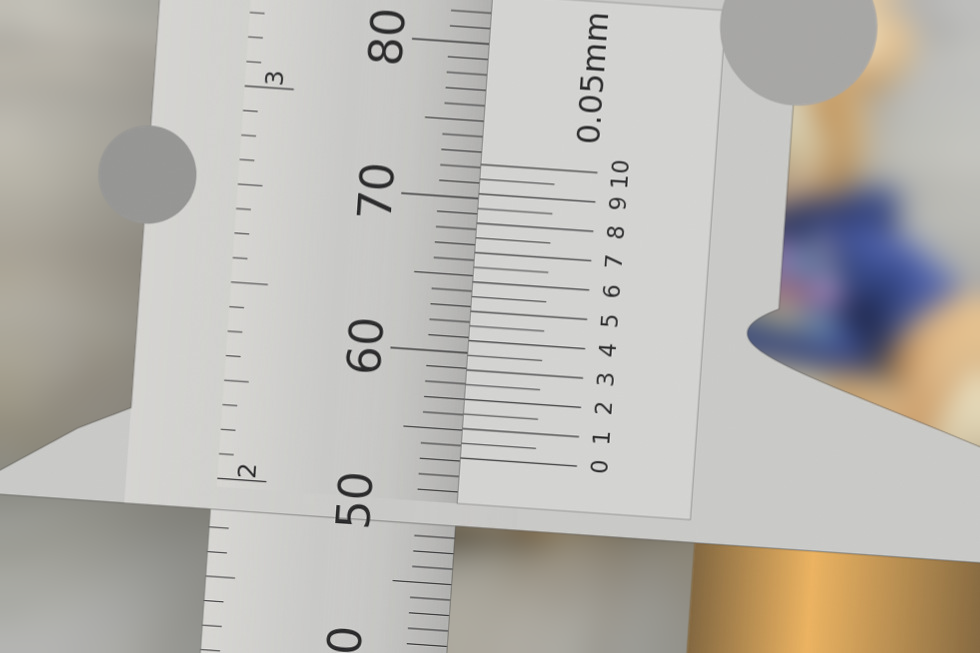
53.2 mm
